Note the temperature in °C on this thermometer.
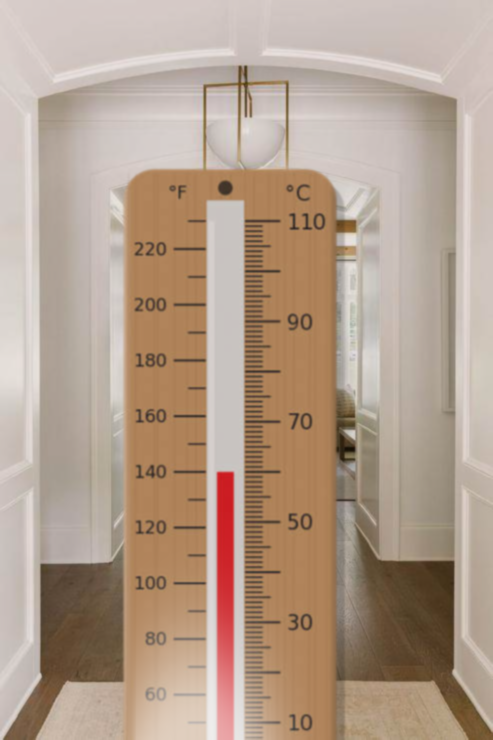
60 °C
